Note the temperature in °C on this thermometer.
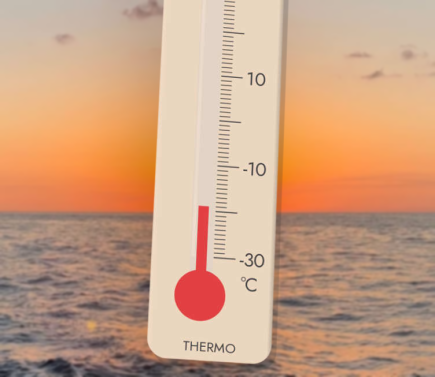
-19 °C
